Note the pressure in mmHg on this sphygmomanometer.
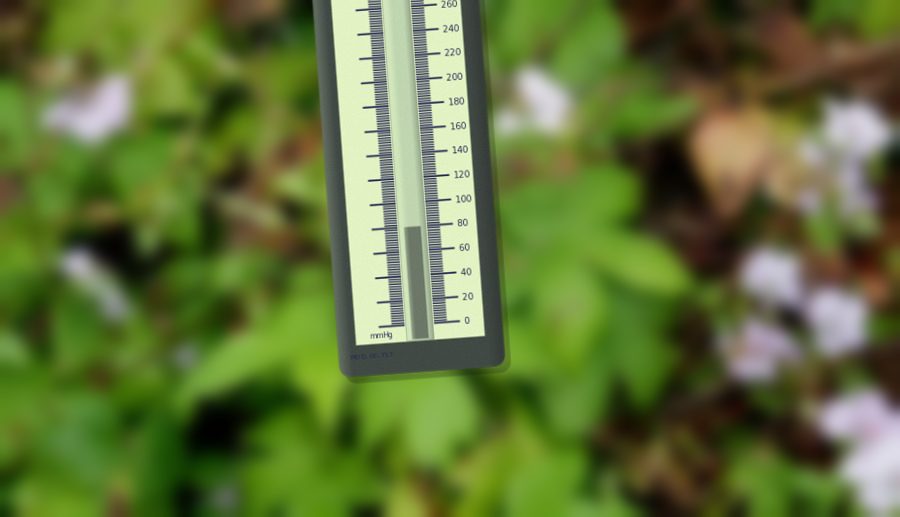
80 mmHg
